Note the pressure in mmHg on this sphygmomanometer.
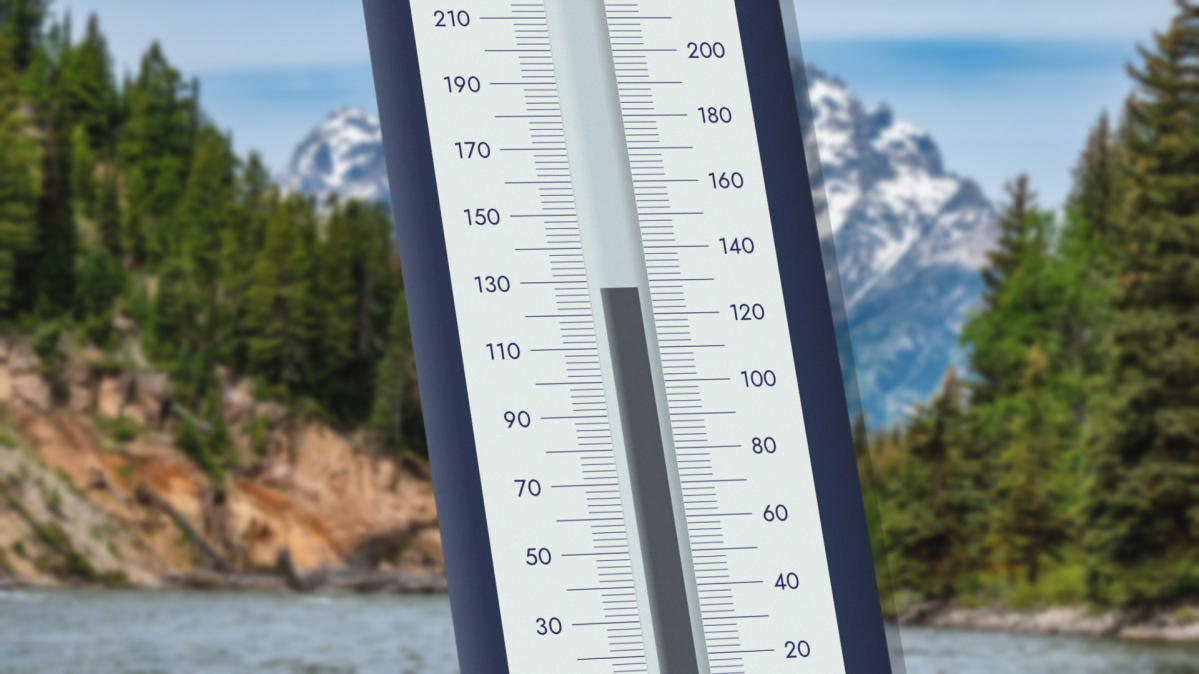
128 mmHg
